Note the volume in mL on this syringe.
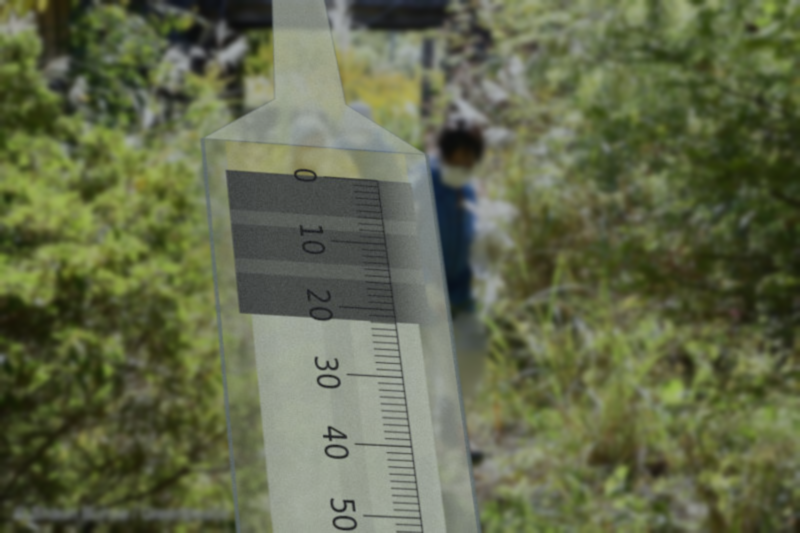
0 mL
